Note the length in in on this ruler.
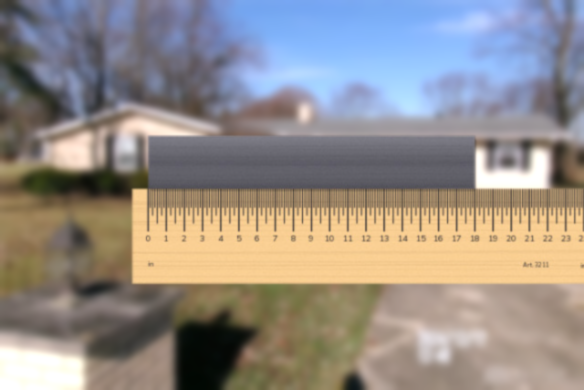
18 in
